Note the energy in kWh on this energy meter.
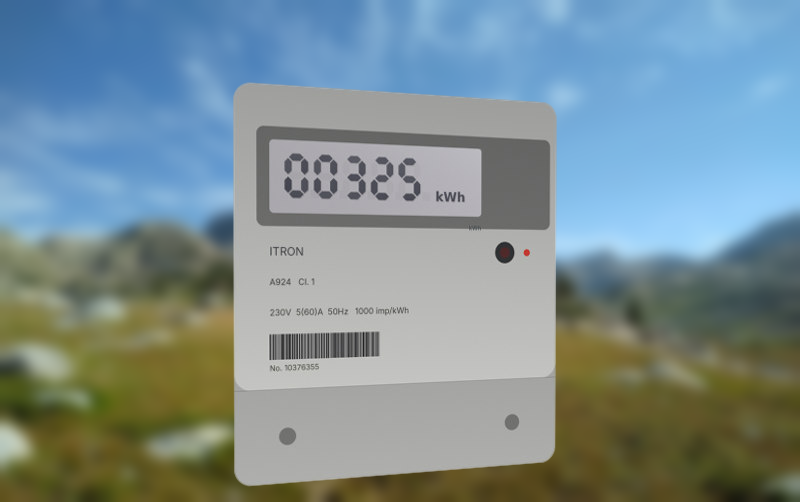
325 kWh
